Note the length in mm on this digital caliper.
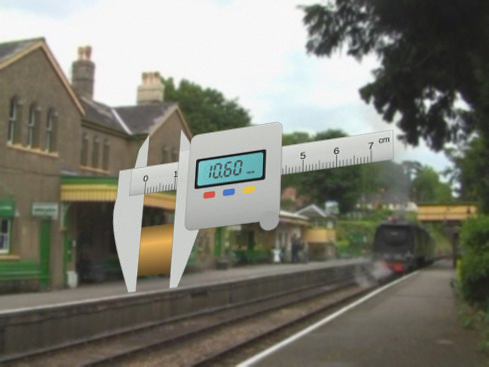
10.60 mm
